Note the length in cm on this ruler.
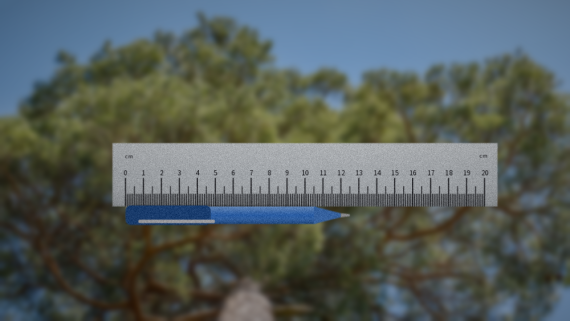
12.5 cm
